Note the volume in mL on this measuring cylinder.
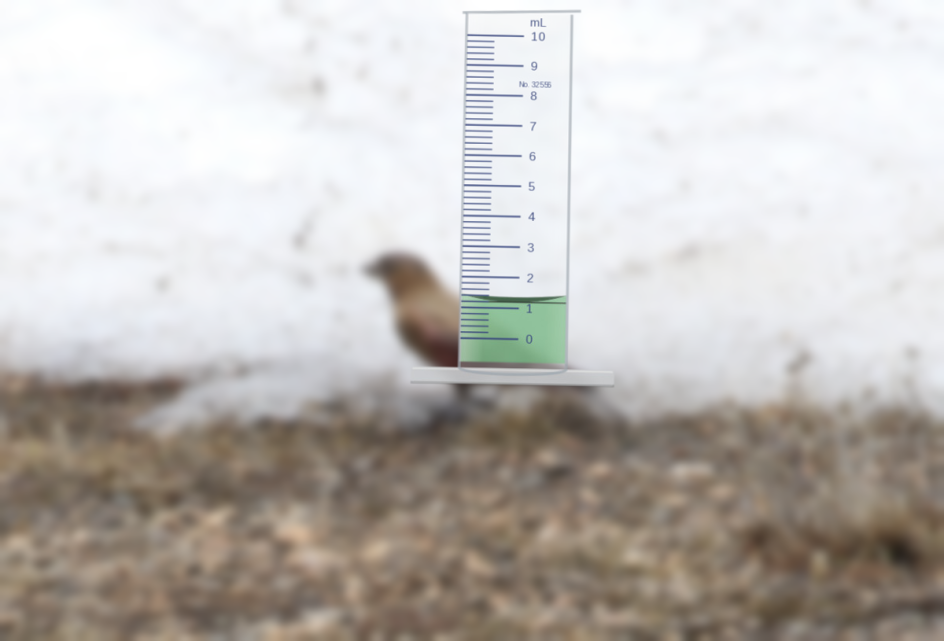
1.2 mL
